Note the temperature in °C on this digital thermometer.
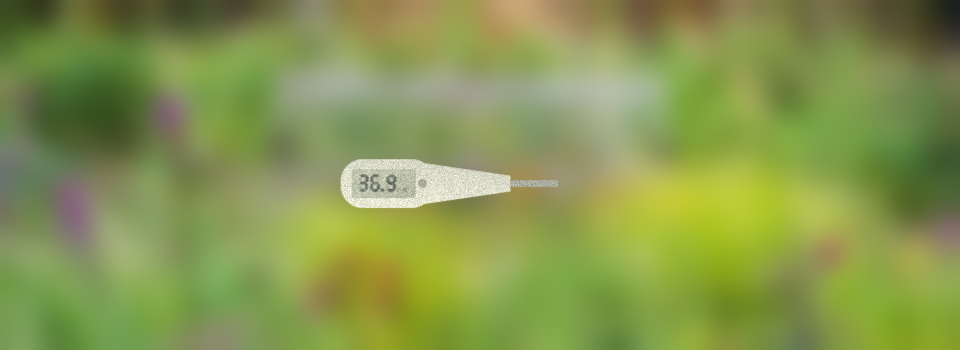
36.9 °C
